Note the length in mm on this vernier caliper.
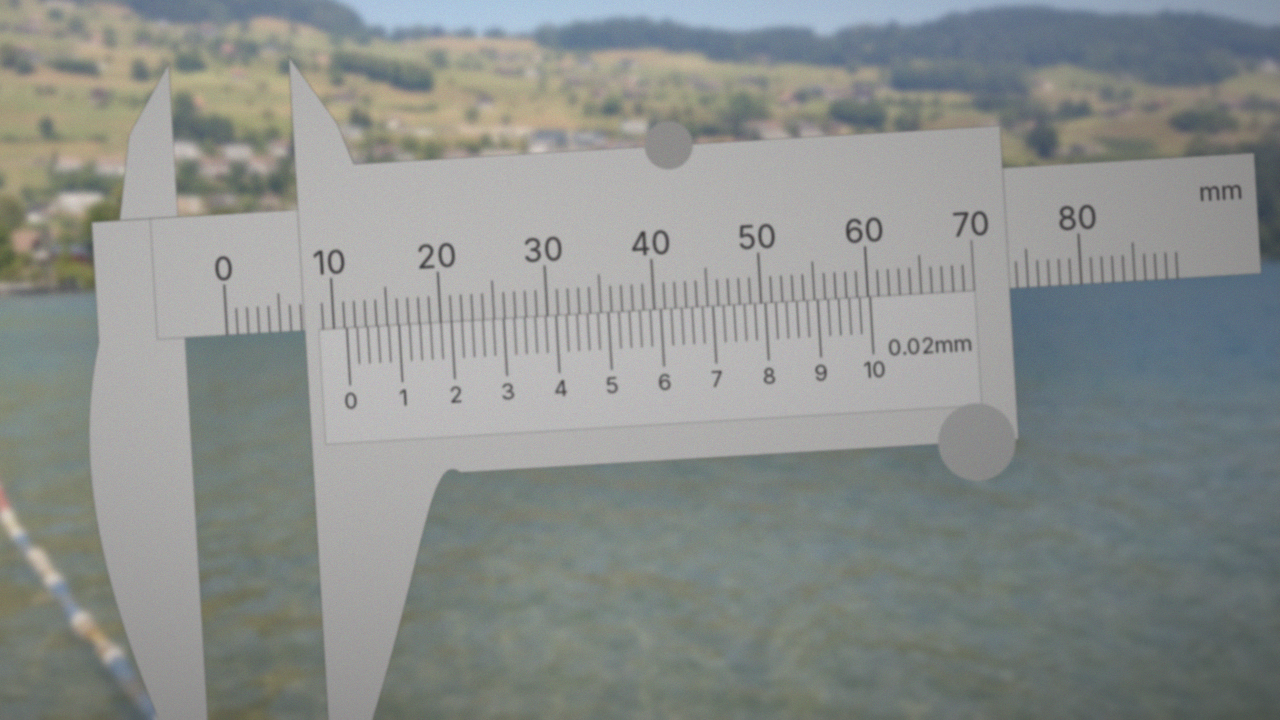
11.2 mm
